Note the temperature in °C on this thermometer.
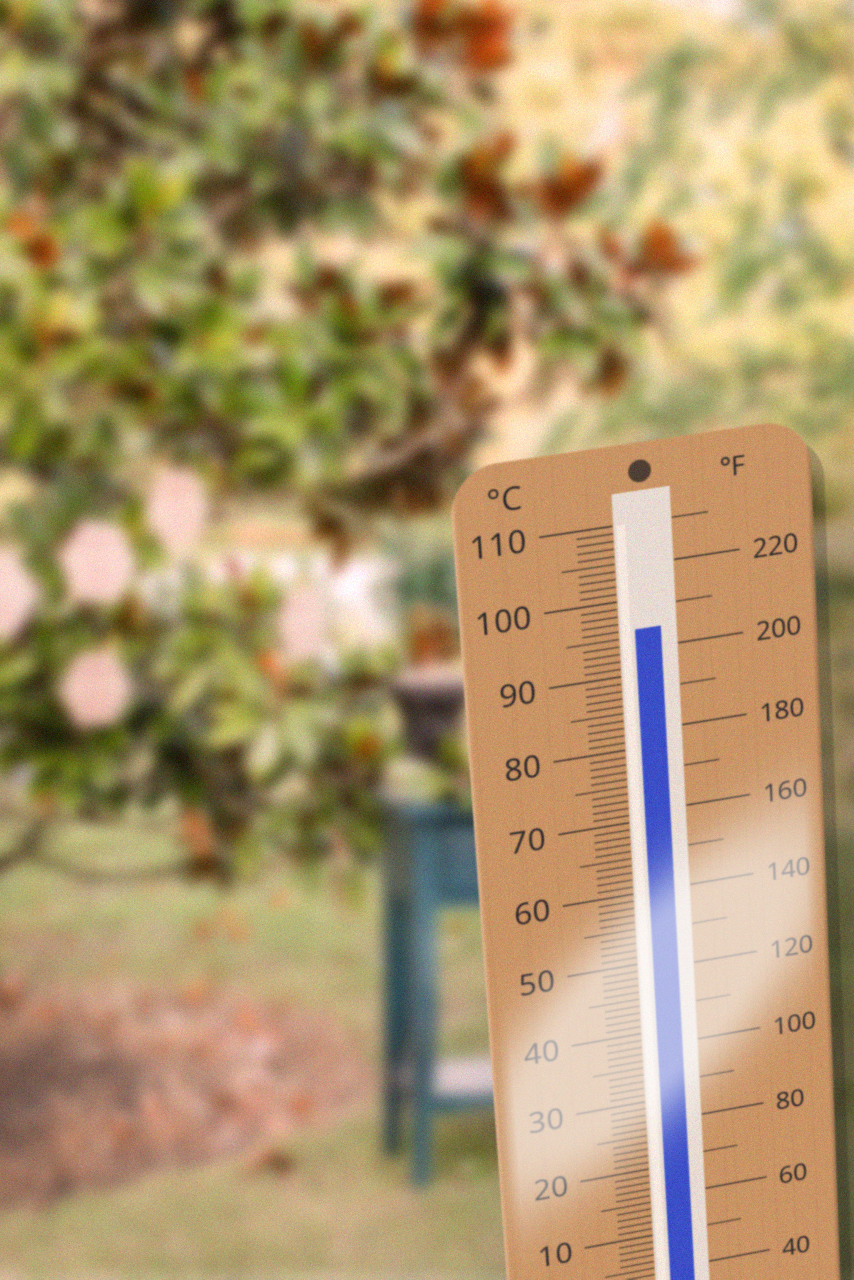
96 °C
